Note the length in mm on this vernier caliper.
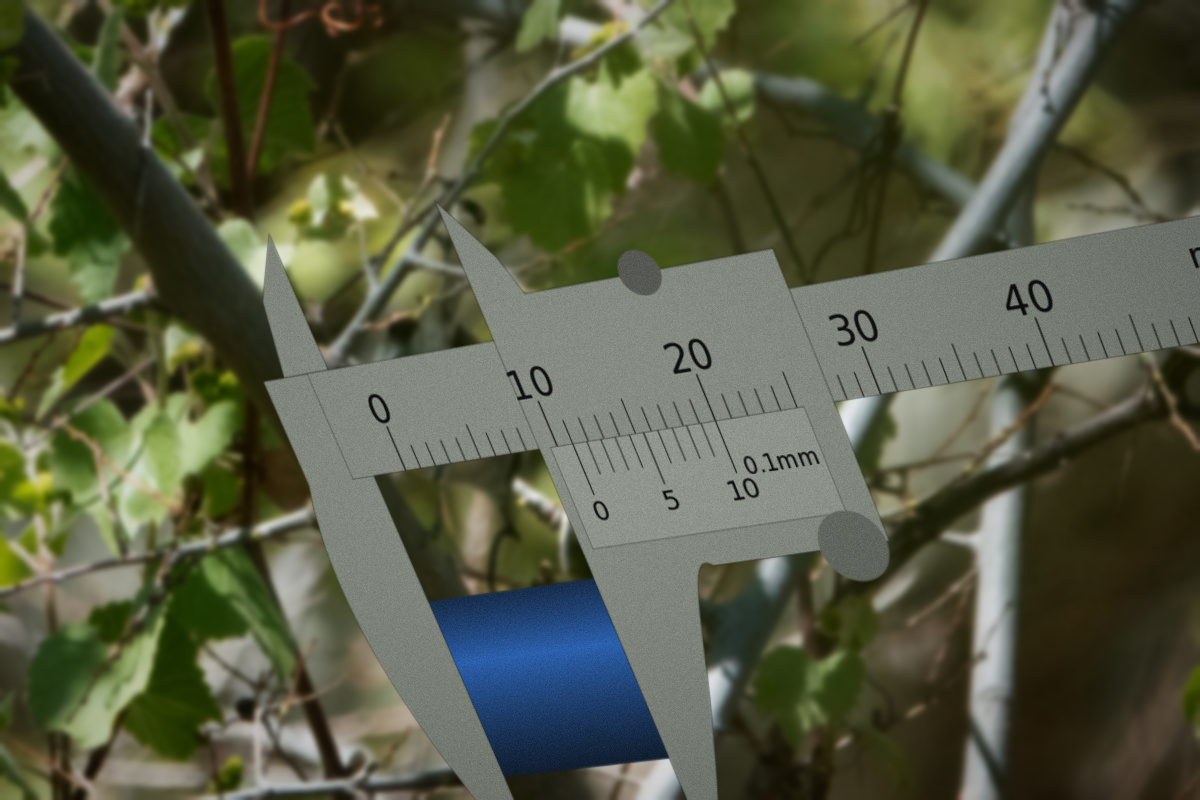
11.0 mm
